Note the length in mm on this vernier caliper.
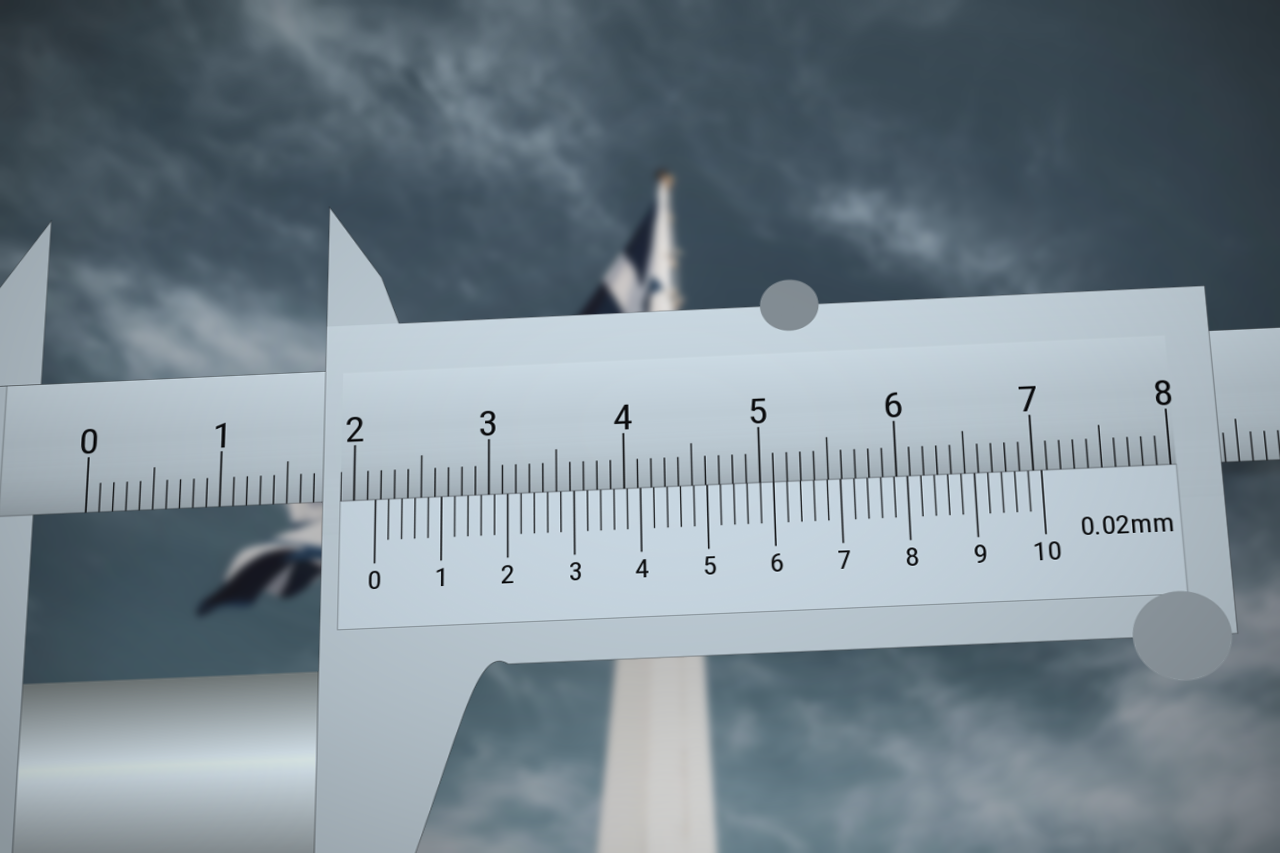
21.6 mm
